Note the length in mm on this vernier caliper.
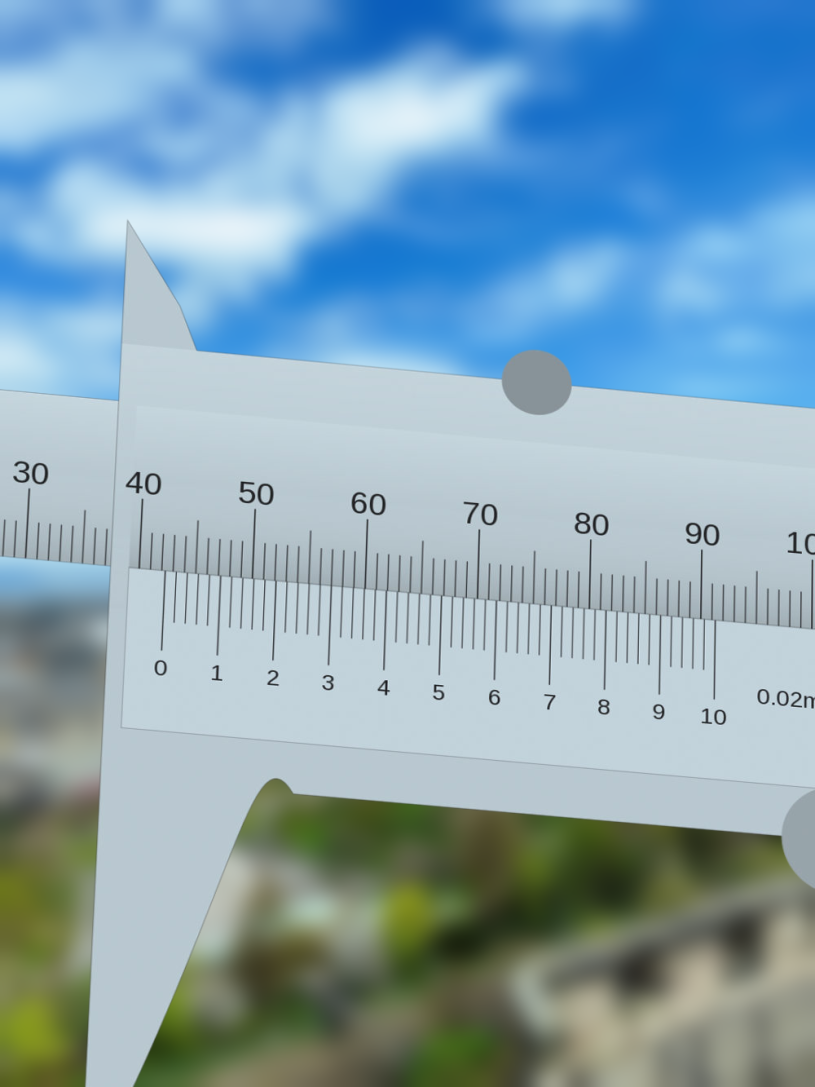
42.3 mm
